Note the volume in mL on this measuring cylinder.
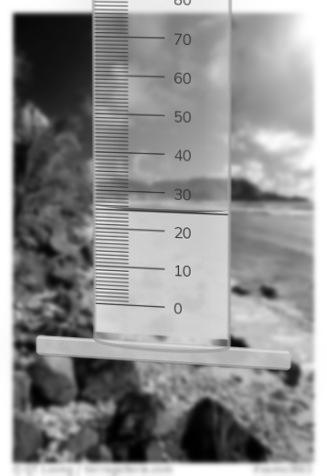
25 mL
